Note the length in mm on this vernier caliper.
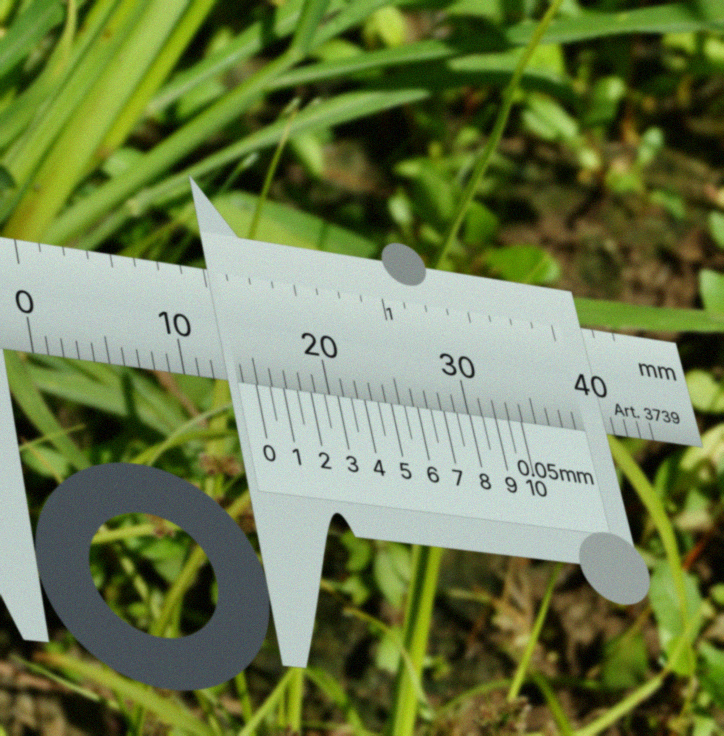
14.9 mm
